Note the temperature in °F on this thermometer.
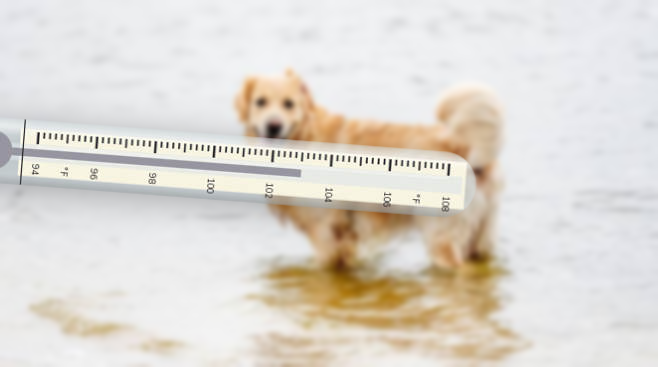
103 °F
